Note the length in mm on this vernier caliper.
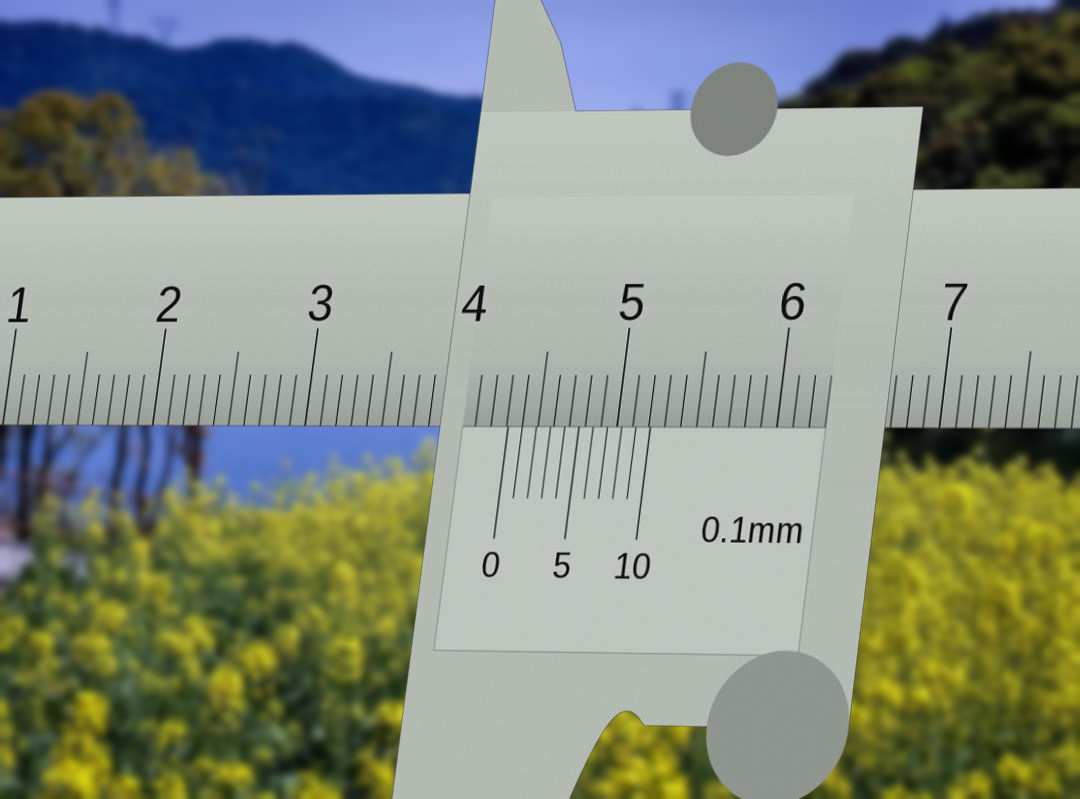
43.1 mm
